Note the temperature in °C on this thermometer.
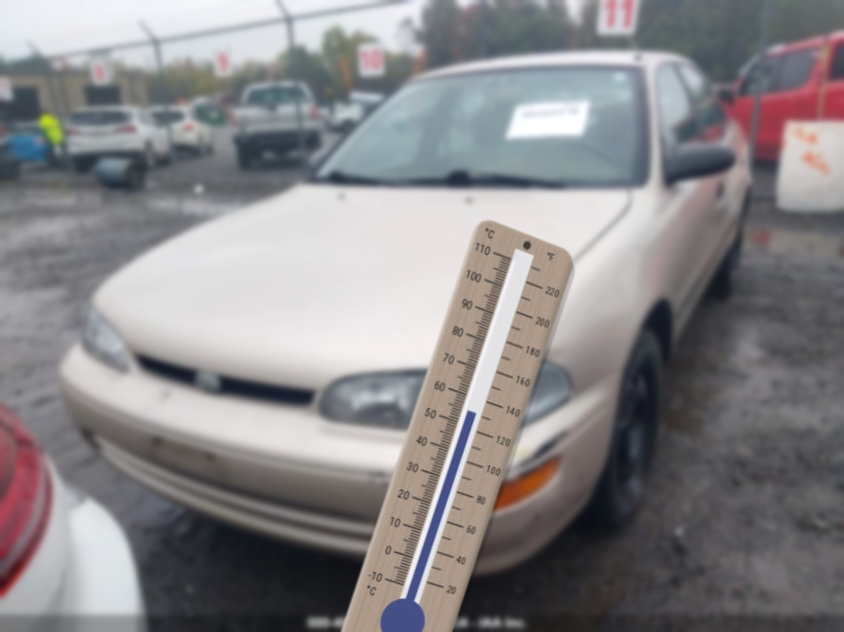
55 °C
